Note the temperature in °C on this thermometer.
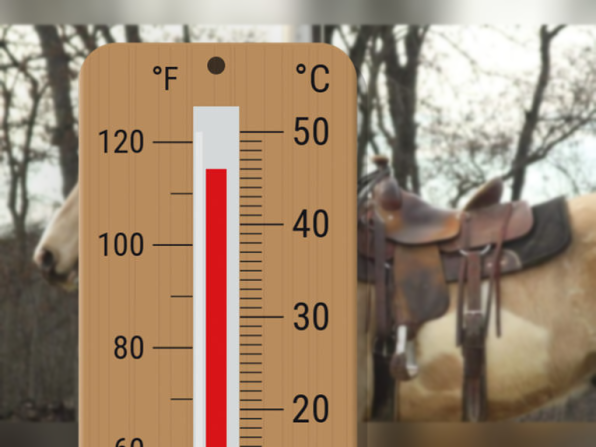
46 °C
